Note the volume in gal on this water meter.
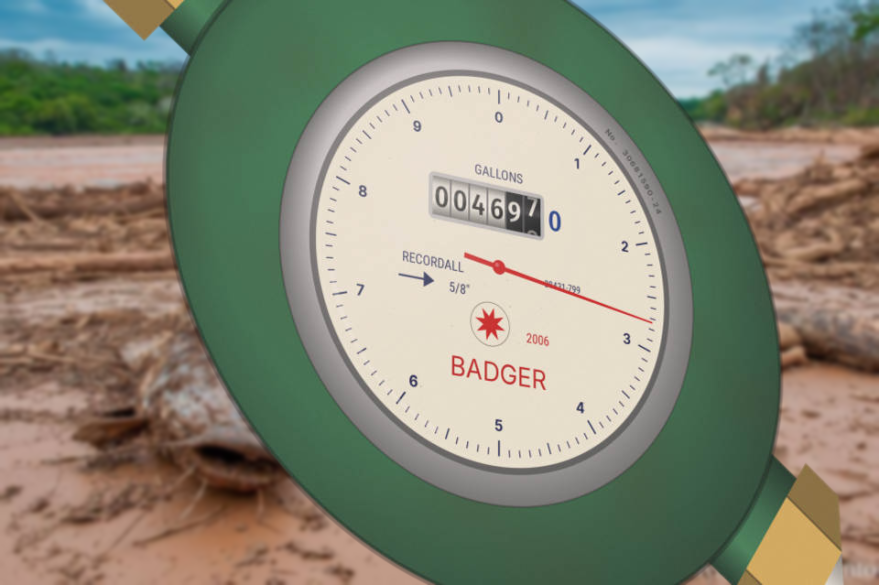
46972.7 gal
